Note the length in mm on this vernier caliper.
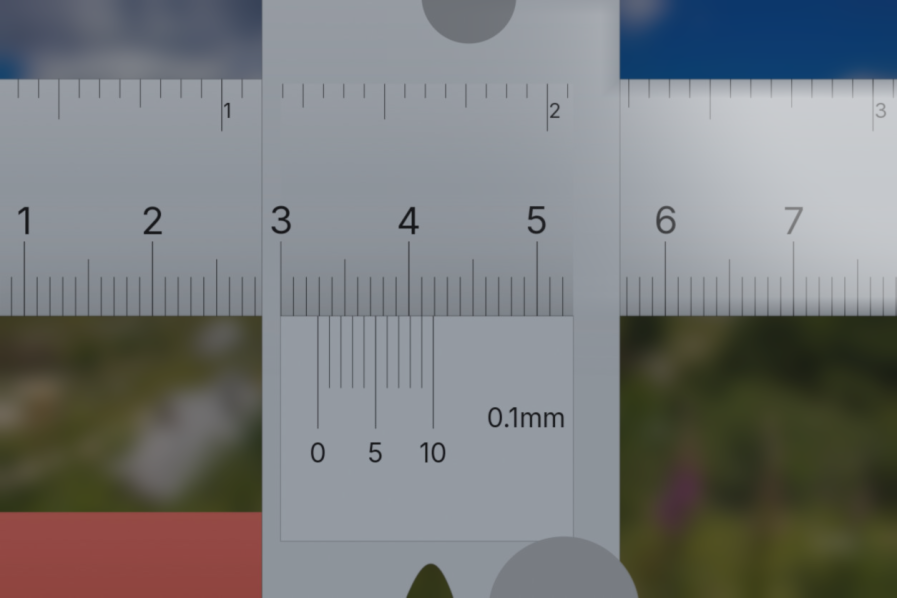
32.9 mm
